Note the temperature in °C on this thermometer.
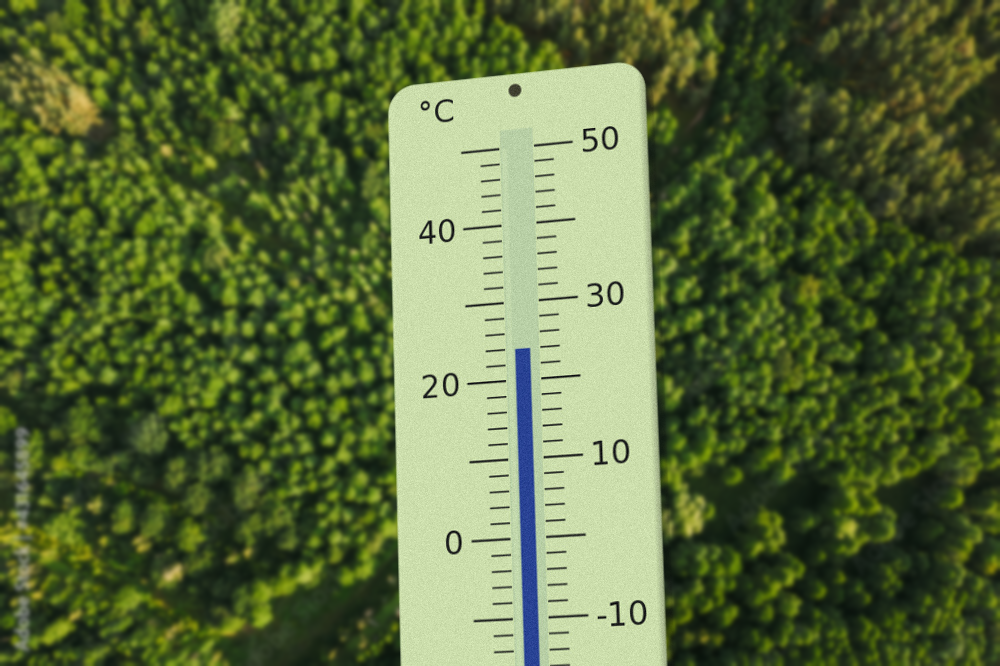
24 °C
